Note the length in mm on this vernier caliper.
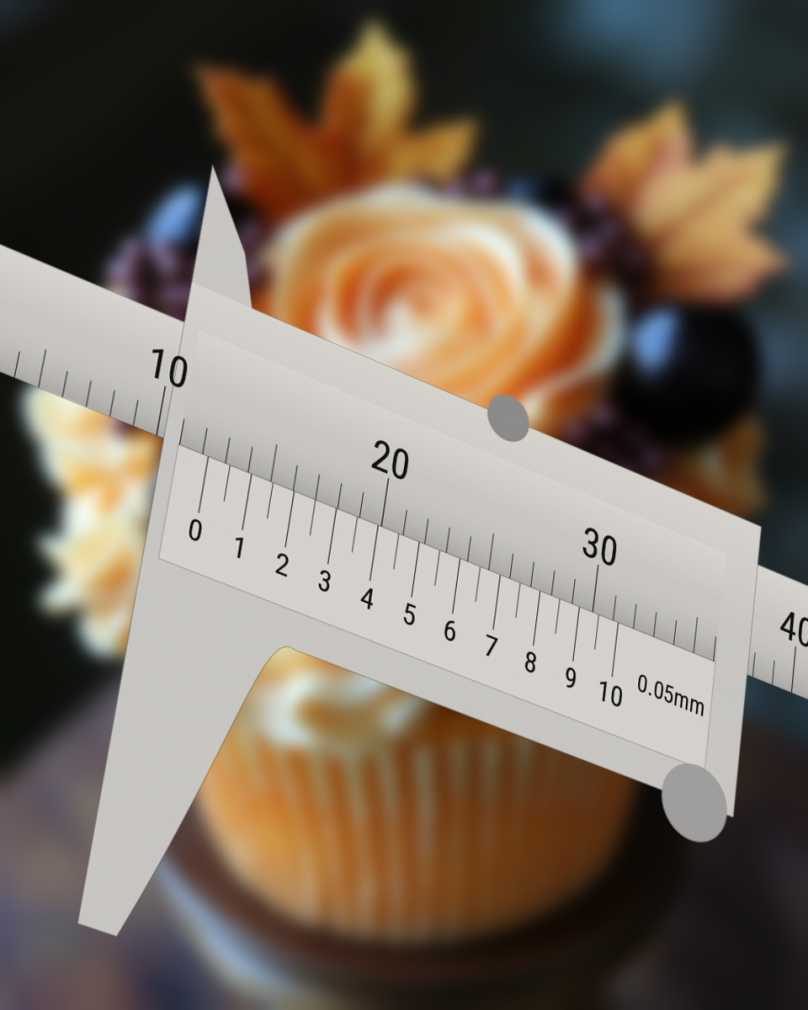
12.25 mm
